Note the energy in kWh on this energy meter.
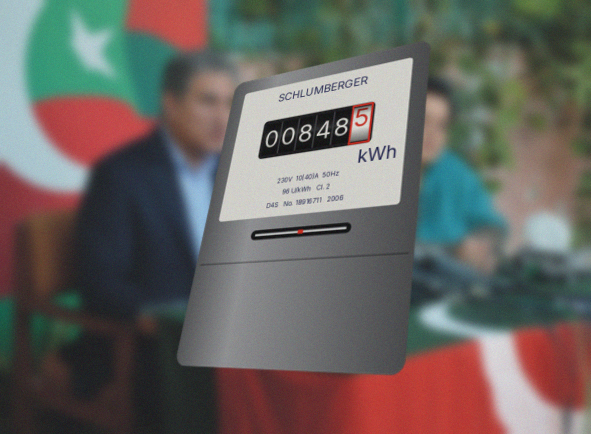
848.5 kWh
